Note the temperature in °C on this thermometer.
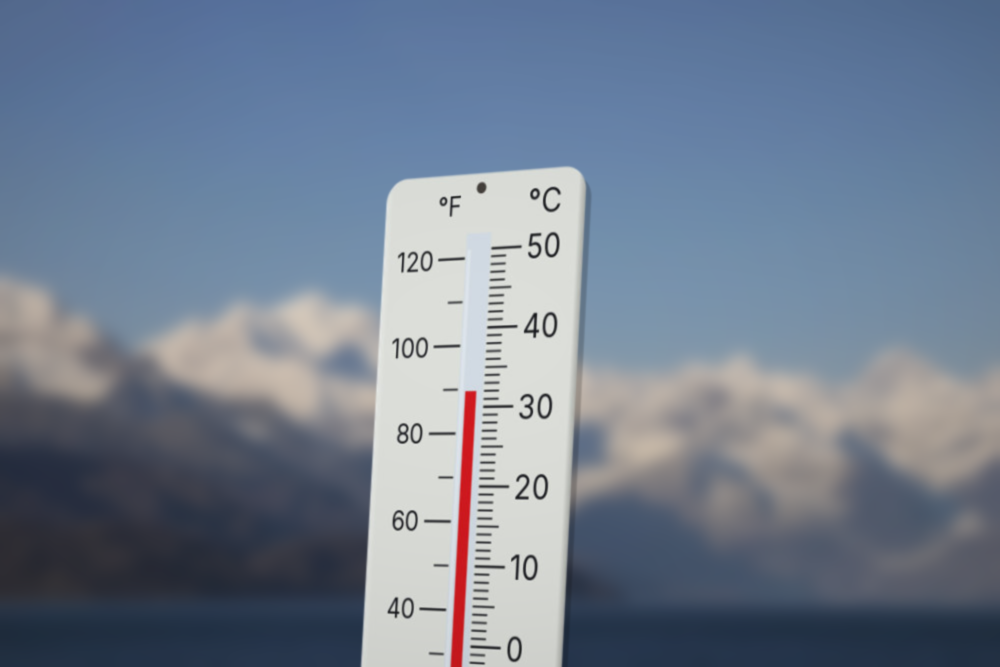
32 °C
